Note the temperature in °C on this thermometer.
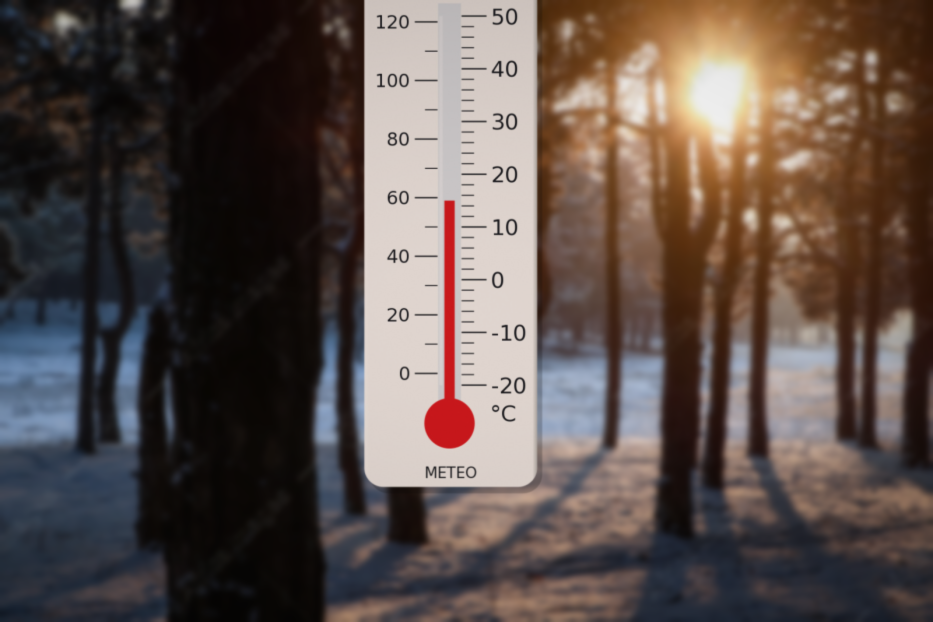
15 °C
